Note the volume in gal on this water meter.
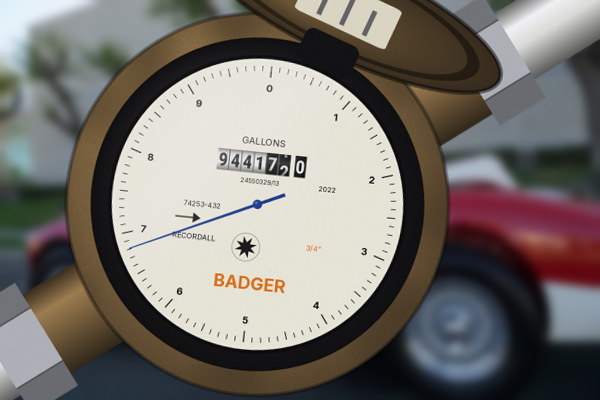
9441716.8 gal
